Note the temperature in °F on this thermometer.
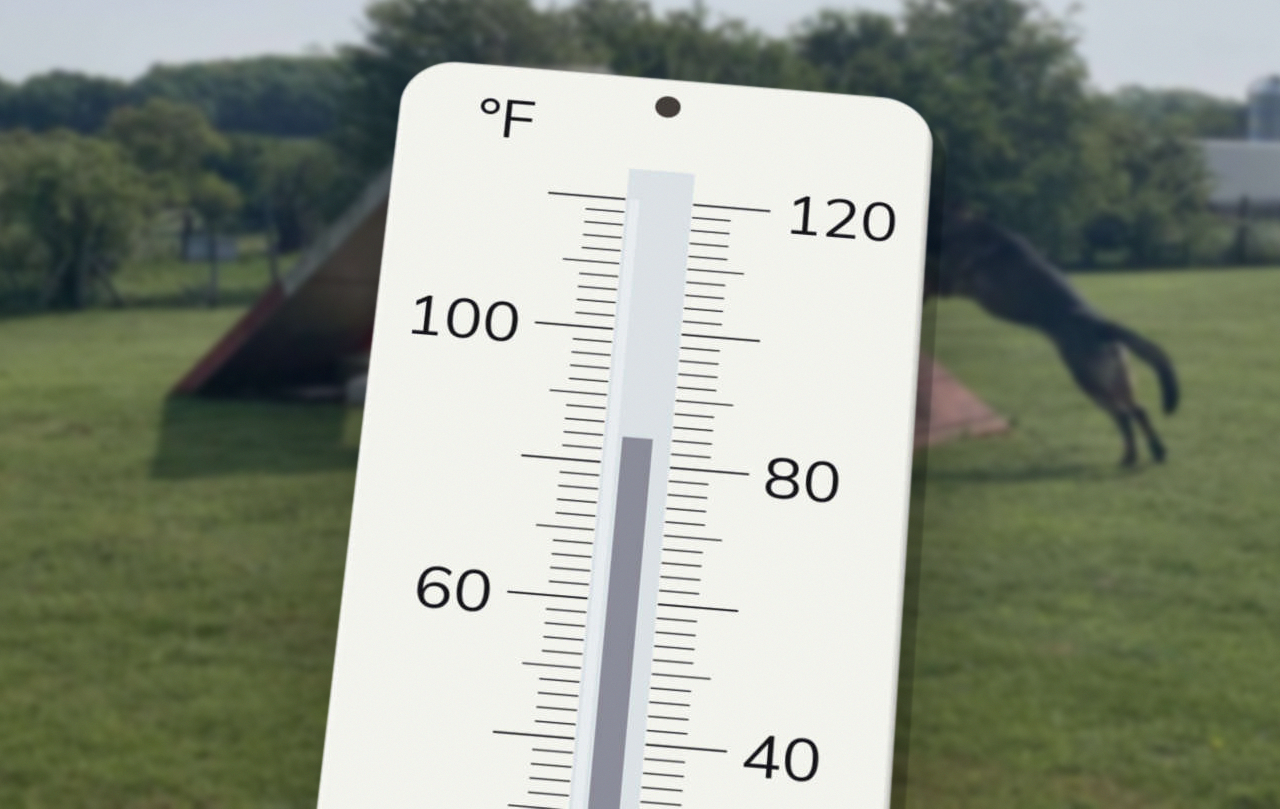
84 °F
